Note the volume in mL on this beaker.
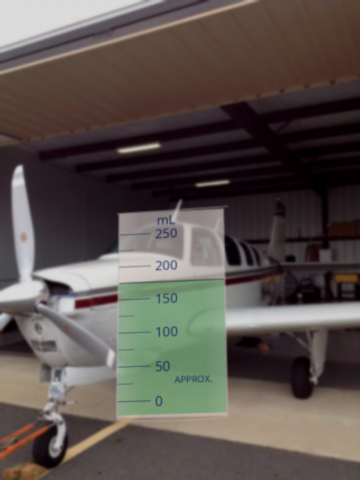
175 mL
